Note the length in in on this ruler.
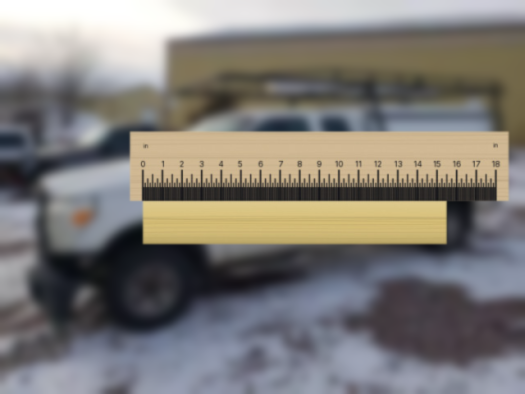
15.5 in
